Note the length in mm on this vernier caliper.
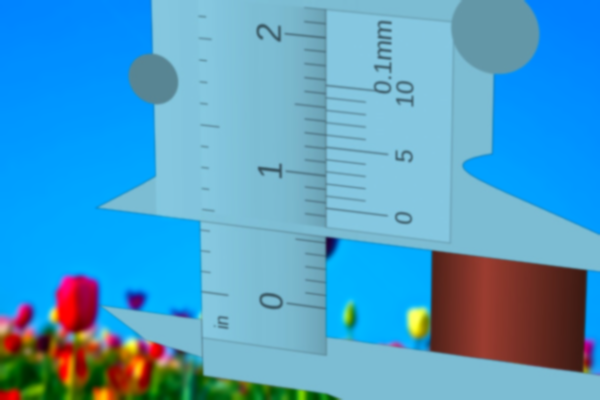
7.6 mm
